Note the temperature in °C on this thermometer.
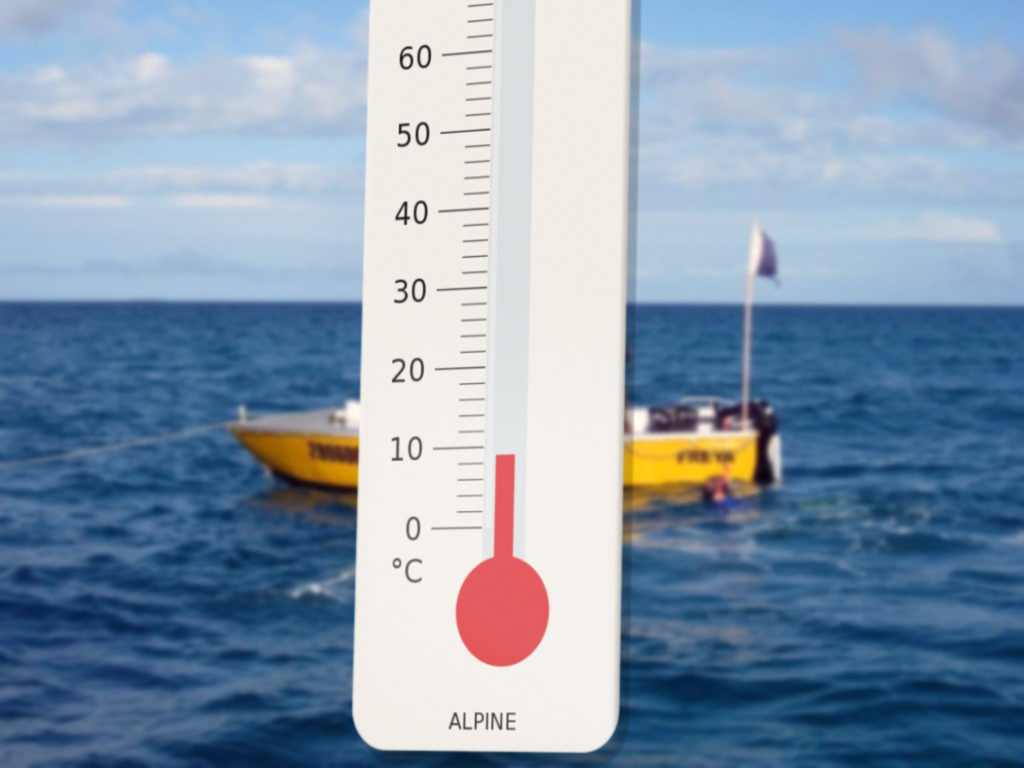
9 °C
